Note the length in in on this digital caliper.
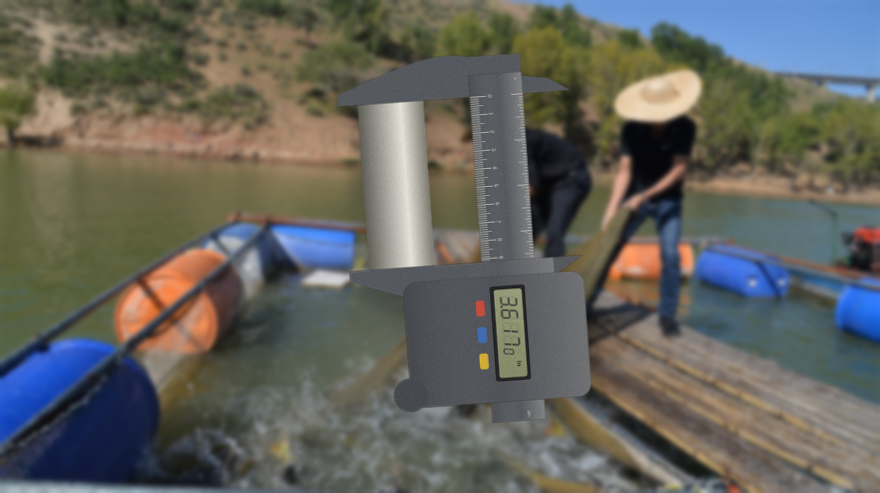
3.6170 in
